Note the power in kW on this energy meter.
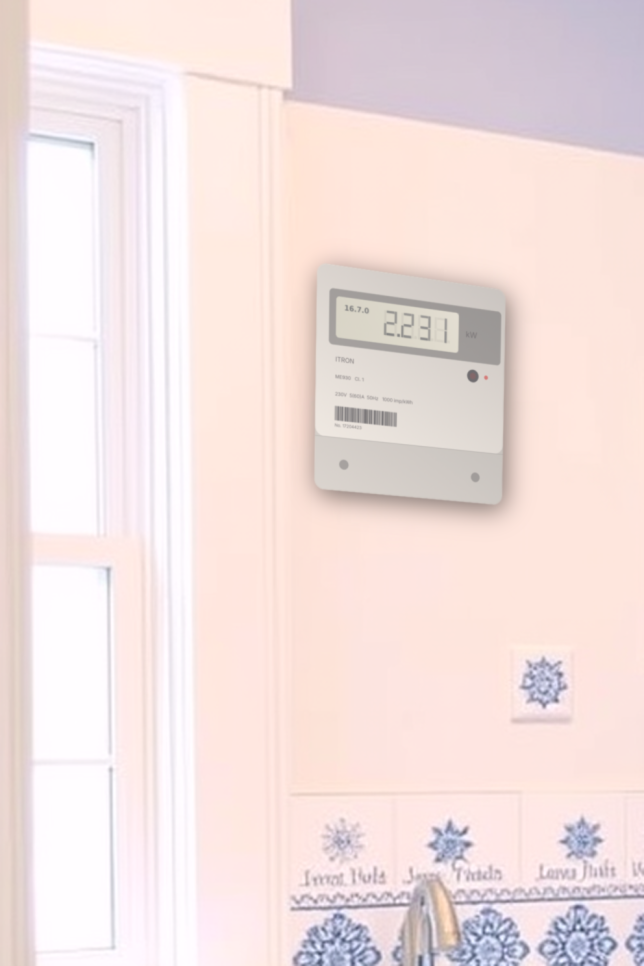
2.231 kW
